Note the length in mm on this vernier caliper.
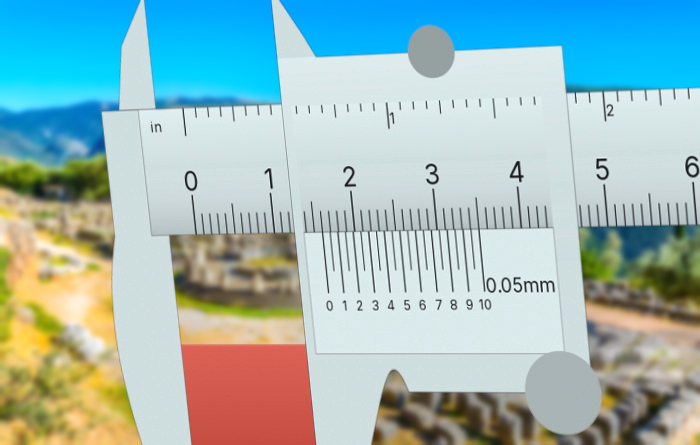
16.0 mm
